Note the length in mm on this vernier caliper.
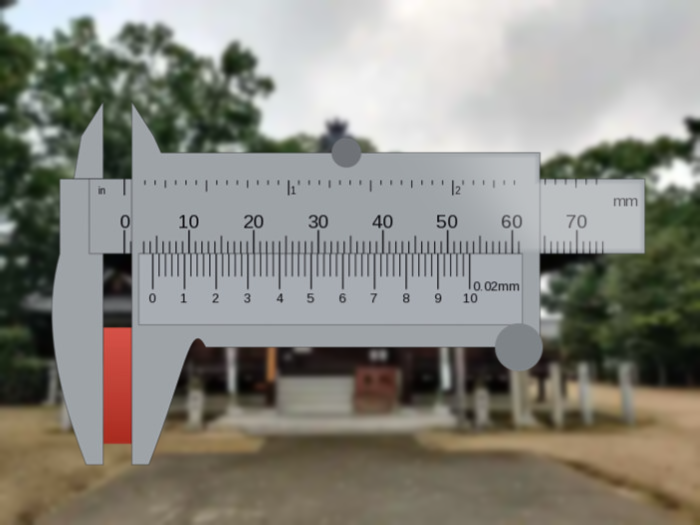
4.4 mm
